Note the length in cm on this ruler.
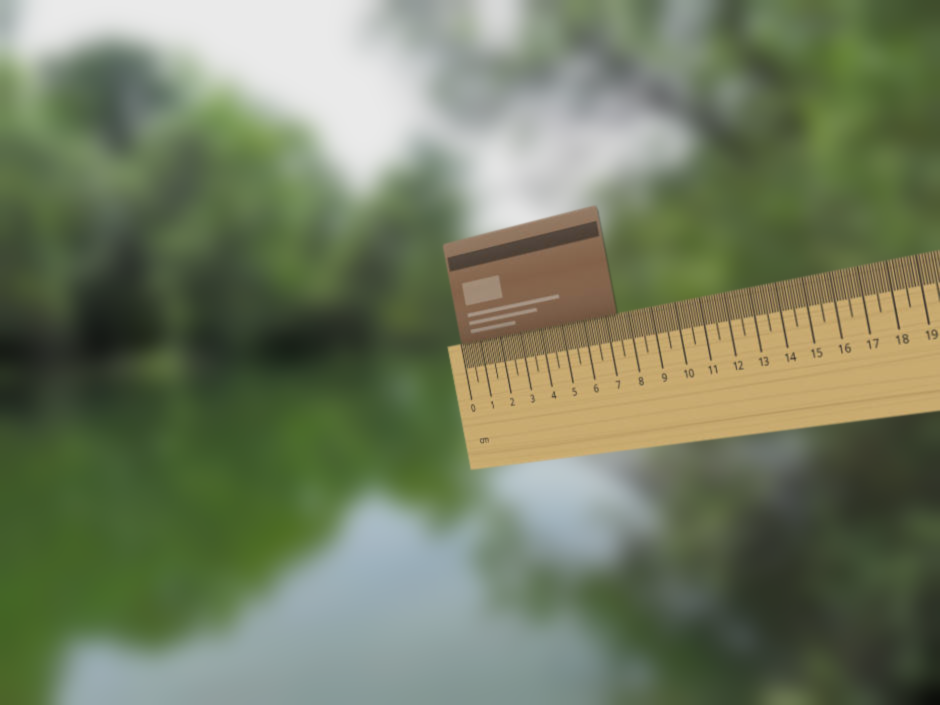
7.5 cm
